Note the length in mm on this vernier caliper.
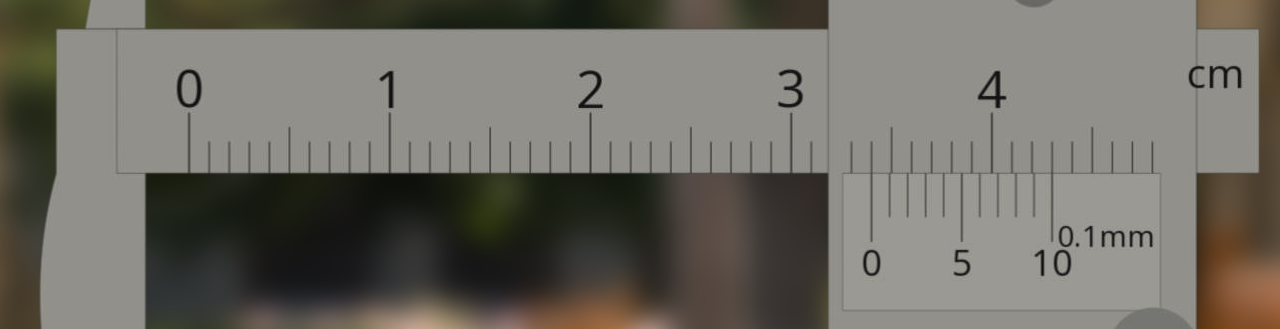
34.0 mm
